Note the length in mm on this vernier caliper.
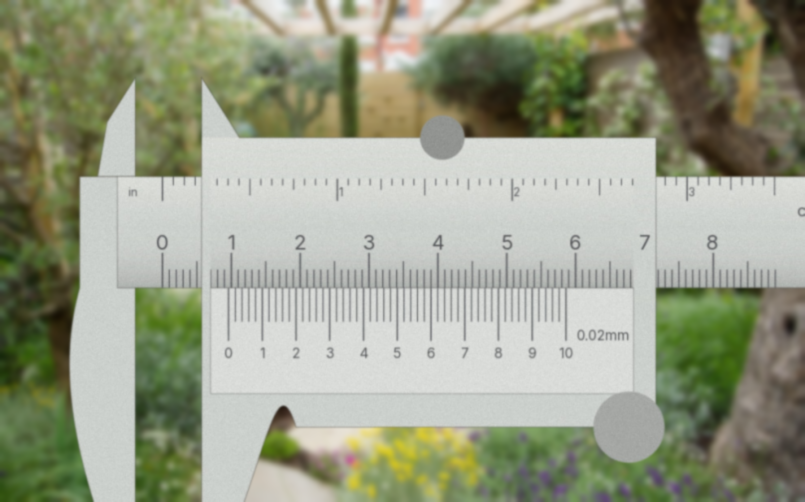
9.6 mm
